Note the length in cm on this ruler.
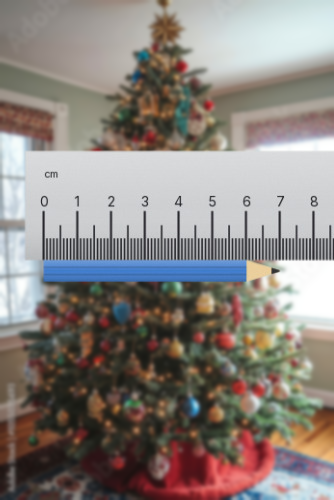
7 cm
